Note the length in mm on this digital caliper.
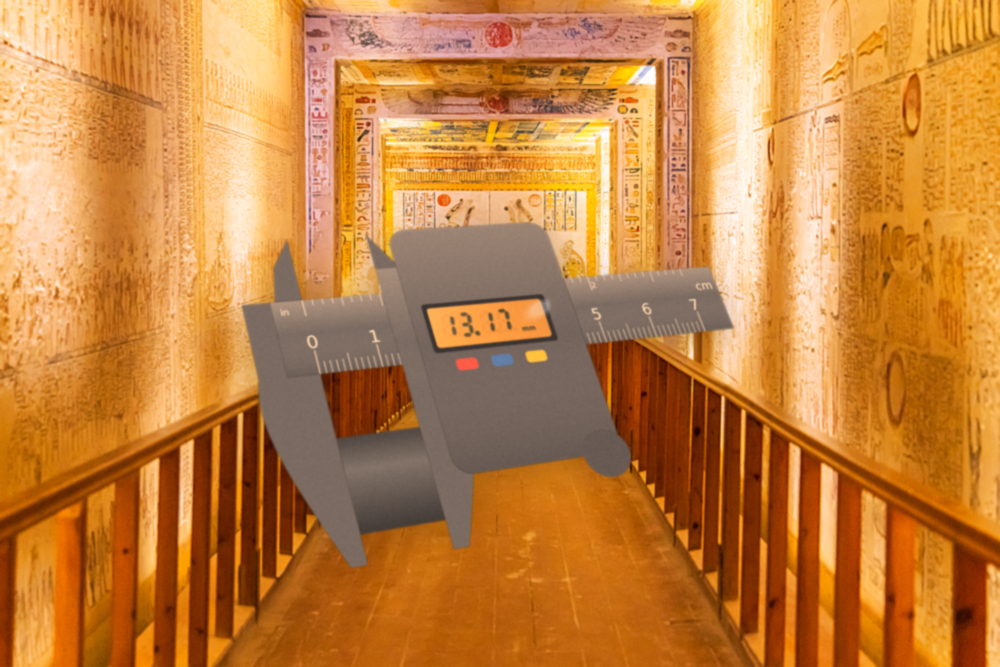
13.17 mm
